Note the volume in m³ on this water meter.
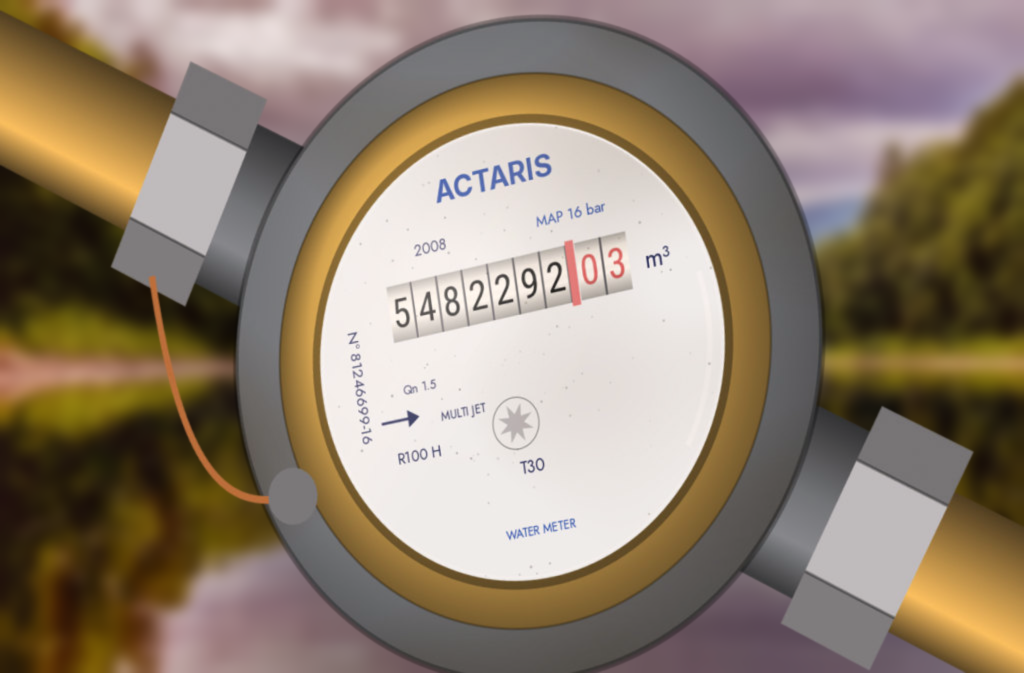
5482292.03 m³
